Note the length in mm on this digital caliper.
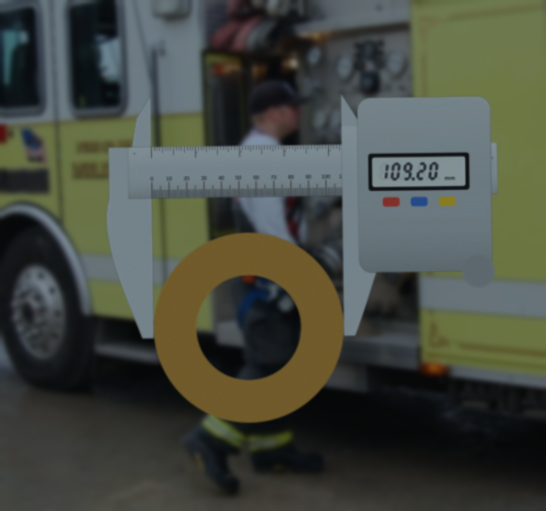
109.20 mm
